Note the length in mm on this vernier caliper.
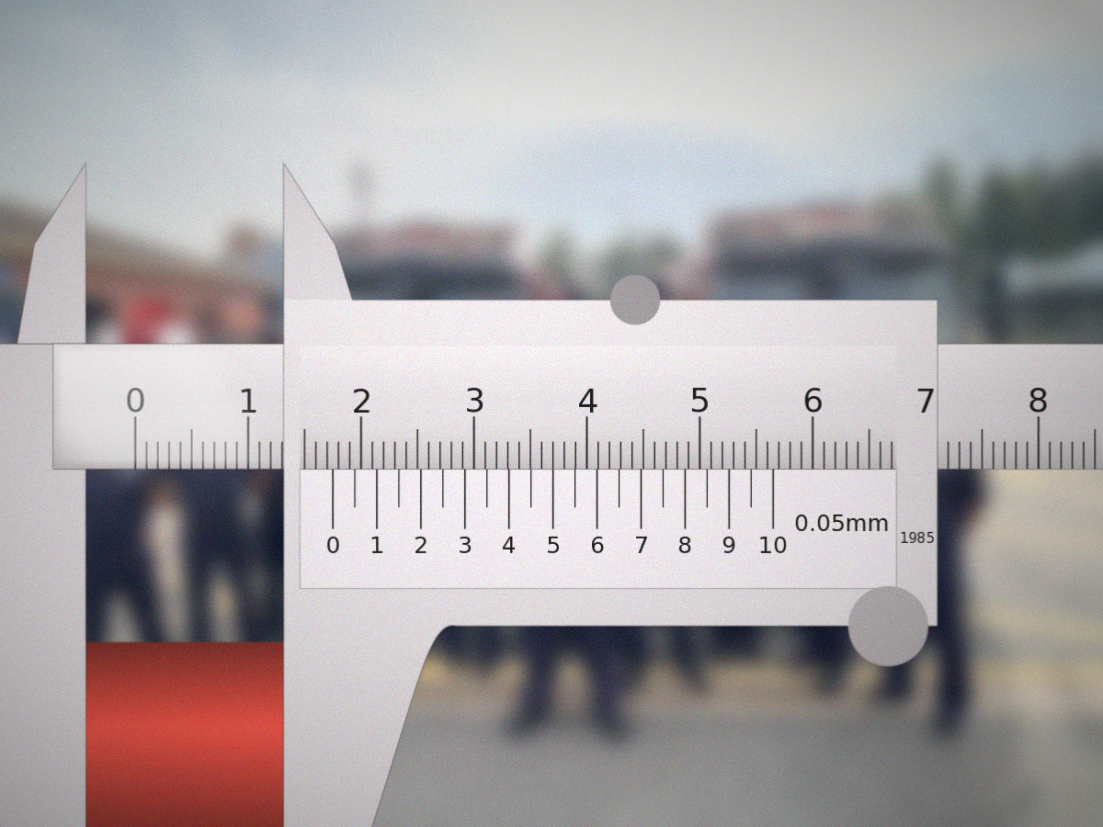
17.5 mm
